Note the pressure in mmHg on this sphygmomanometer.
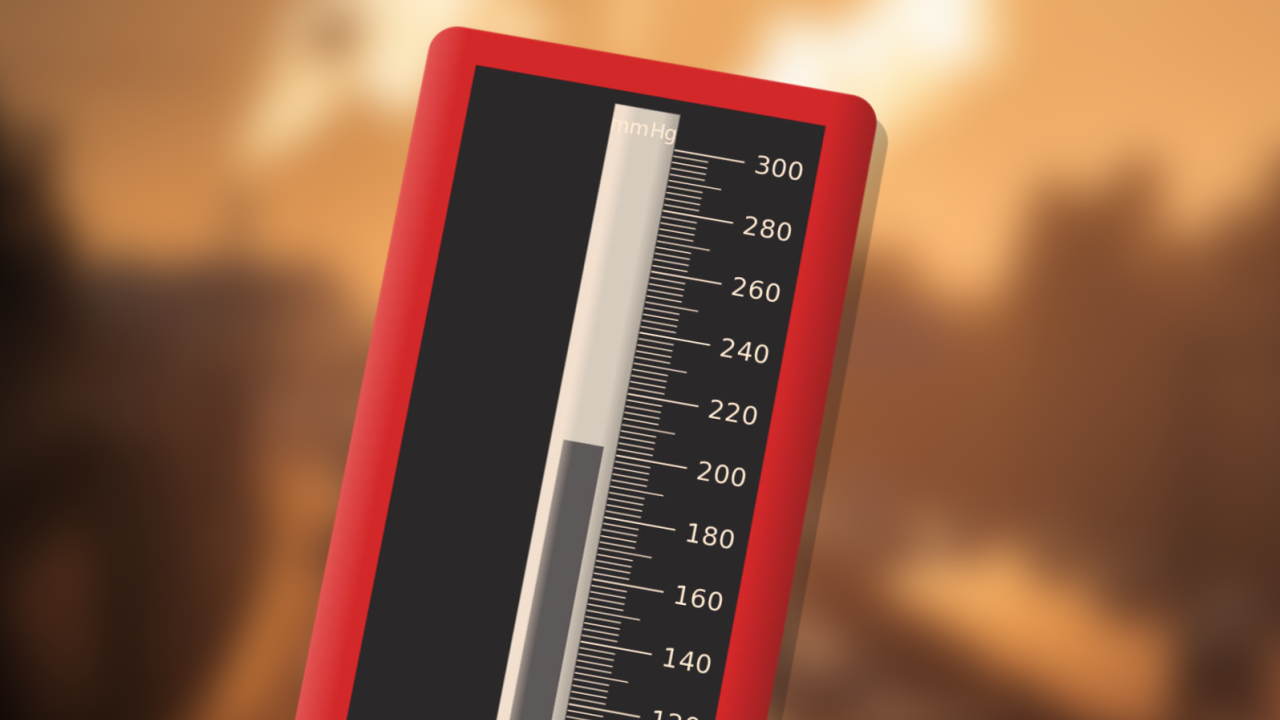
202 mmHg
